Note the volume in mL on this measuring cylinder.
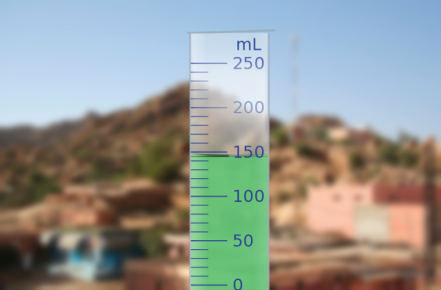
145 mL
